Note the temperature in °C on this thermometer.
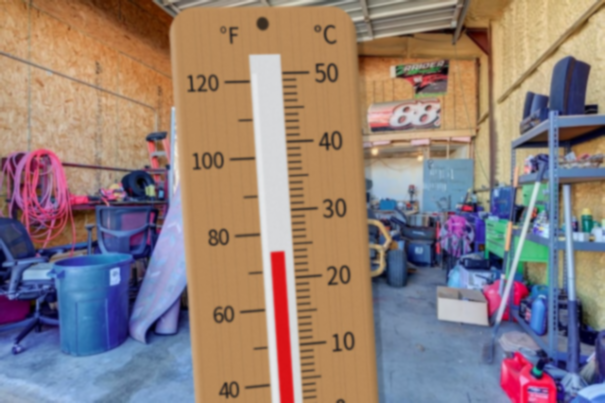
24 °C
